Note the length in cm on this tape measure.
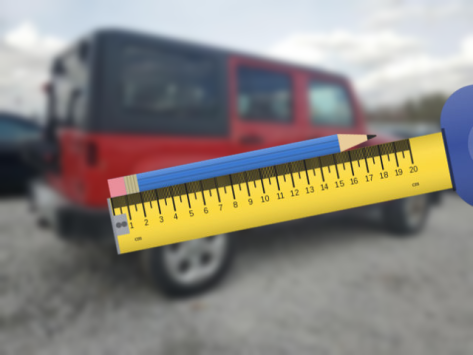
18 cm
